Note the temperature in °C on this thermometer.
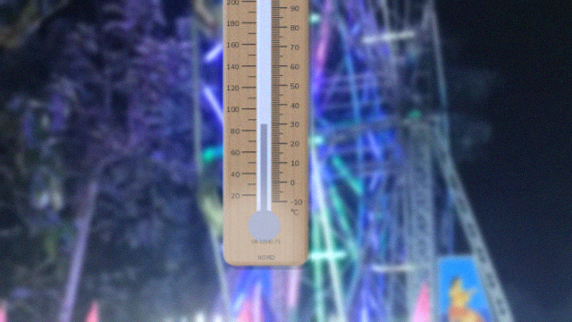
30 °C
